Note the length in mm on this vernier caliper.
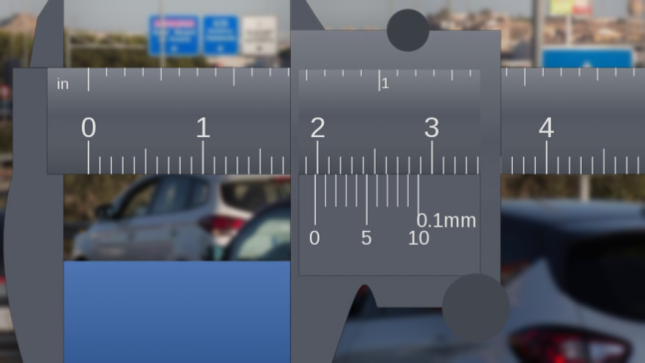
19.8 mm
